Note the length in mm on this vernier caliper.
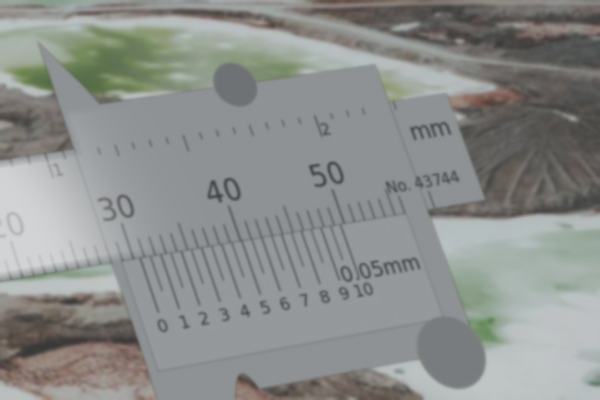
30.6 mm
